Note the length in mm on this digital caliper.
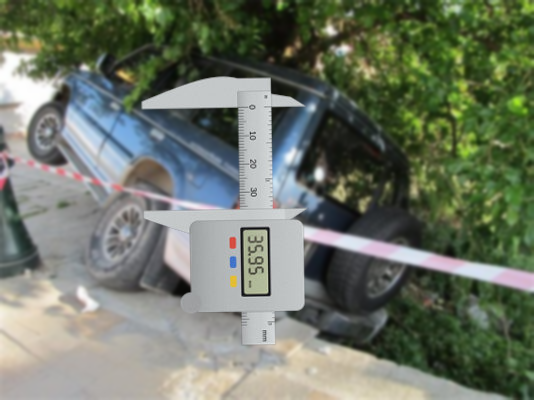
35.95 mm
